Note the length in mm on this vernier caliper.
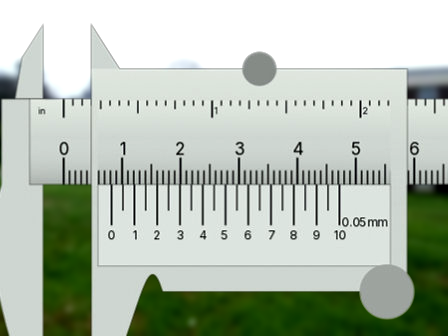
8.2 mm
